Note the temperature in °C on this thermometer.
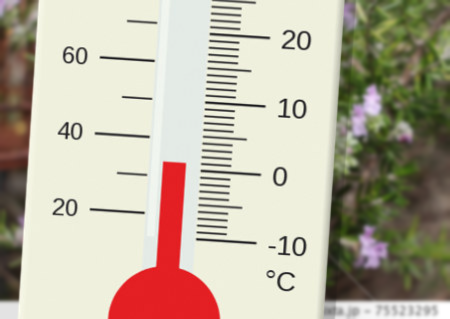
1 °C
